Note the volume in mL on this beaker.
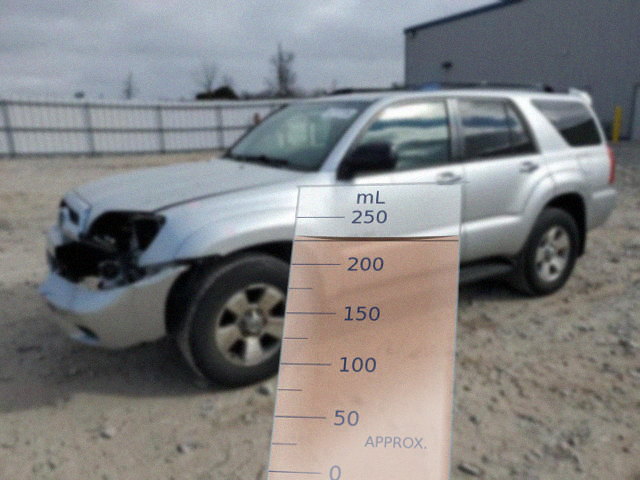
225 mL
